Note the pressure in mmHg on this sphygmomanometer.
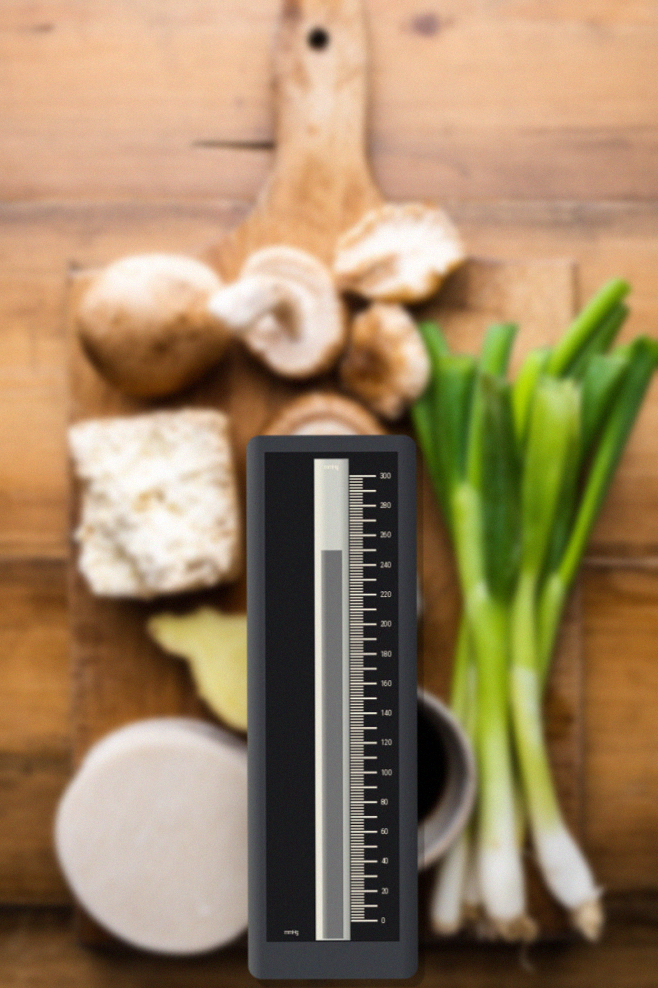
250 mmHg
